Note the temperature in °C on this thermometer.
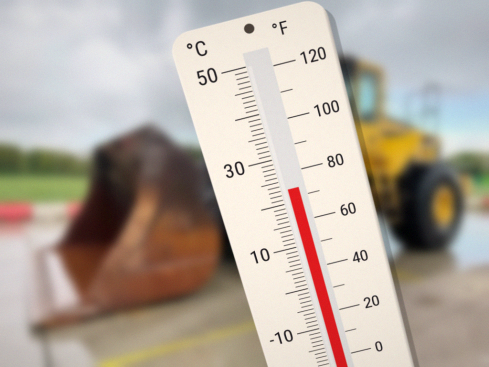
23 °C
